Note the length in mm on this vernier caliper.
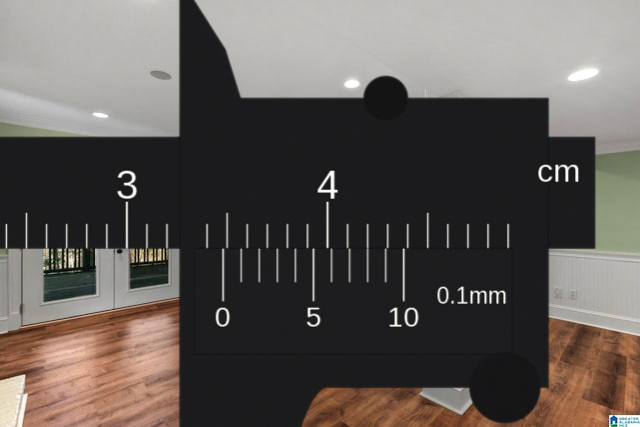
34.8 mm
